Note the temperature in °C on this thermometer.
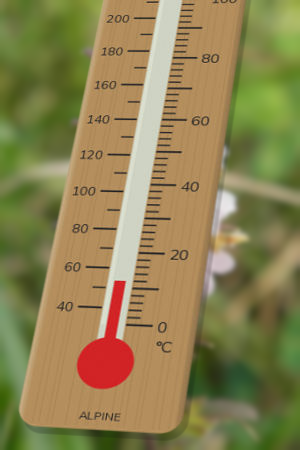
12 °C
